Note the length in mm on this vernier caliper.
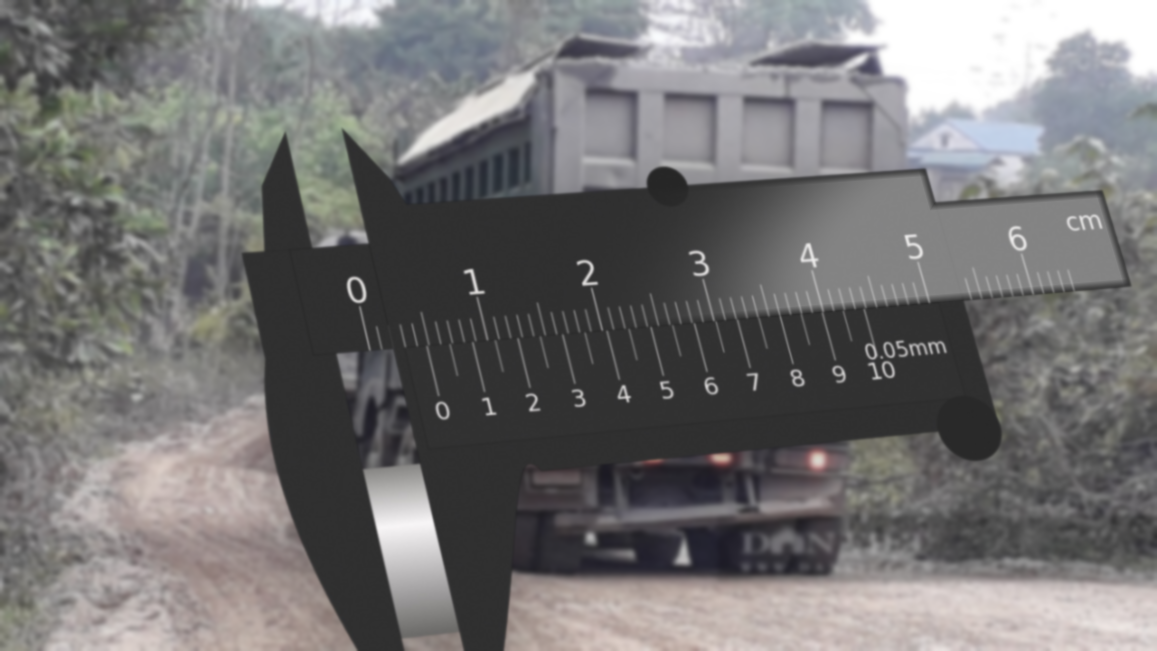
4.8 mm
